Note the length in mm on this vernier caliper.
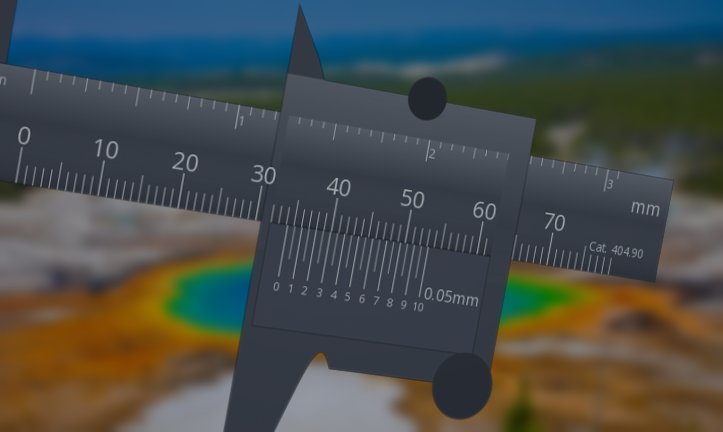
34.2 mm
